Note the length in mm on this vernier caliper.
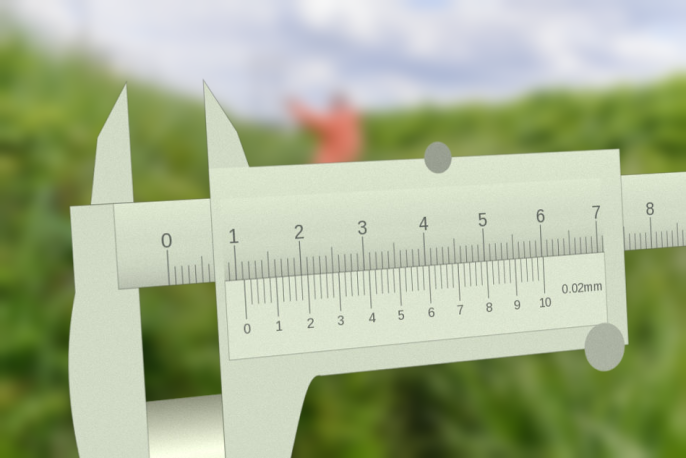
11.2 mm
